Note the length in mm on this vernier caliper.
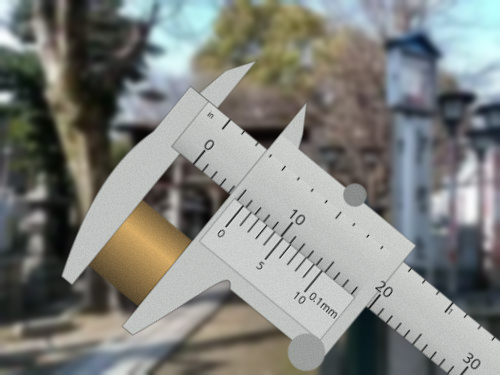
5.7 mm
